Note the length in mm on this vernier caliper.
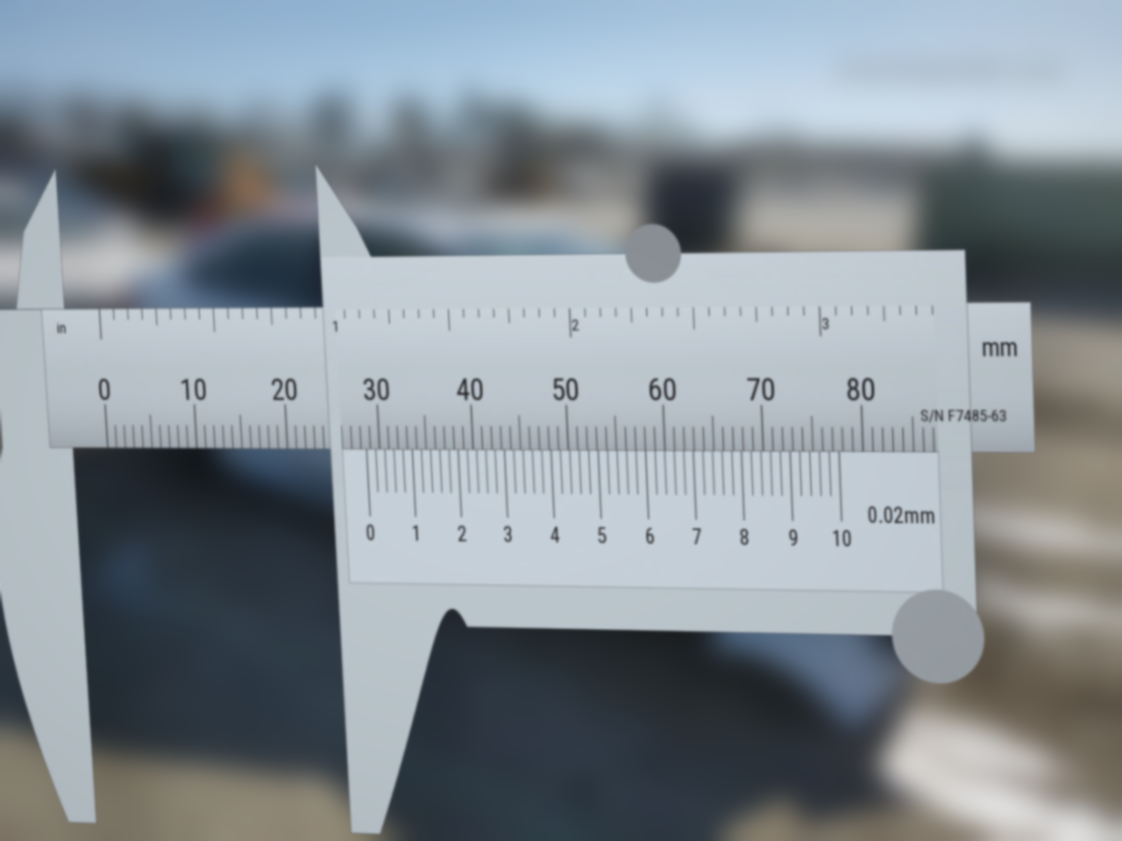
28.6 mm
